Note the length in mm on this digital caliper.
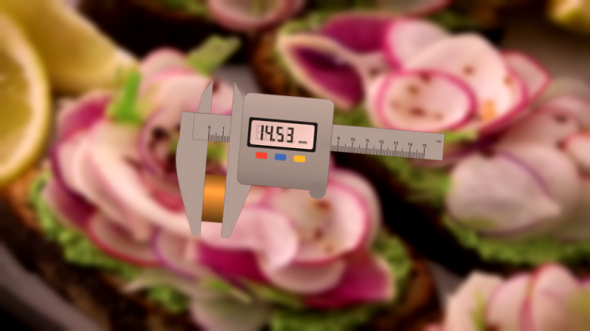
14.53 mm
